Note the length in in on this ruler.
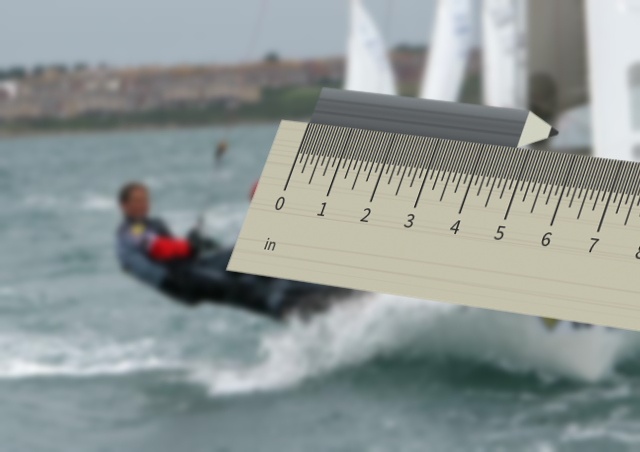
5.5 in
